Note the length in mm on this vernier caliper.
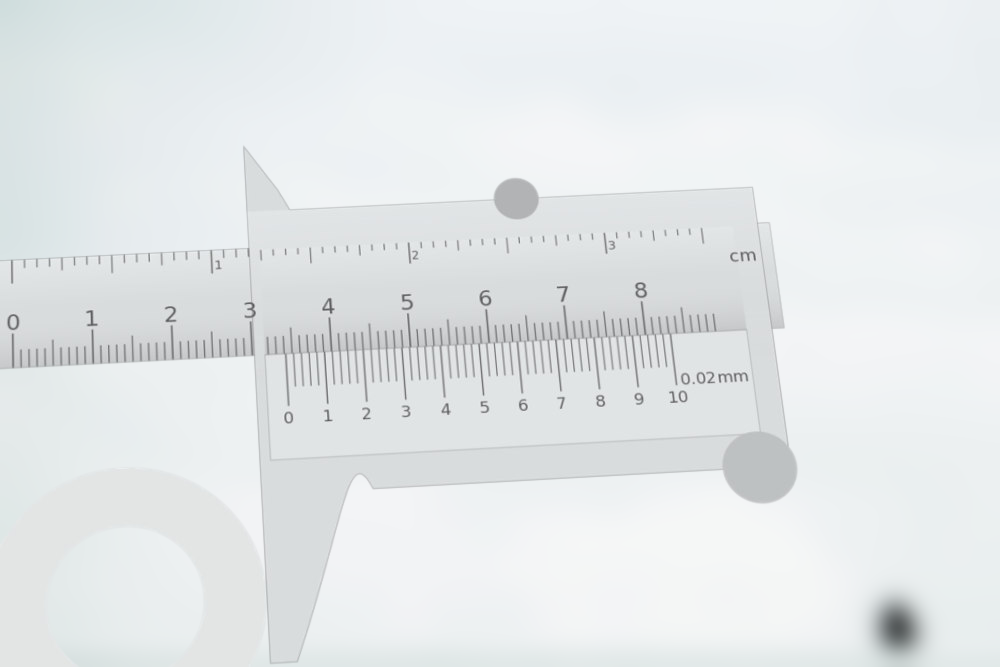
34.2 mm
